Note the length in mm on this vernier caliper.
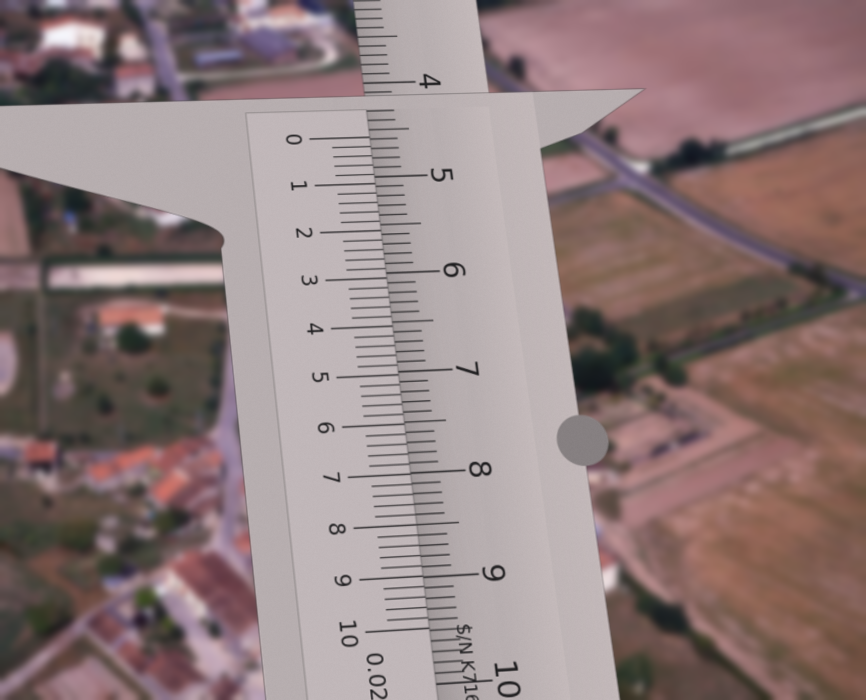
45.8 mm
